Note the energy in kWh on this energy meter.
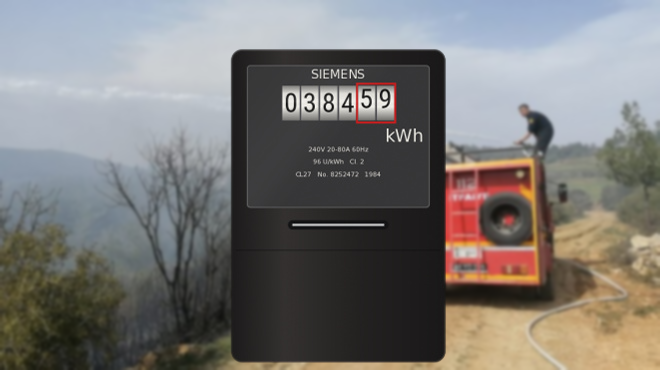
384.59 kWh
